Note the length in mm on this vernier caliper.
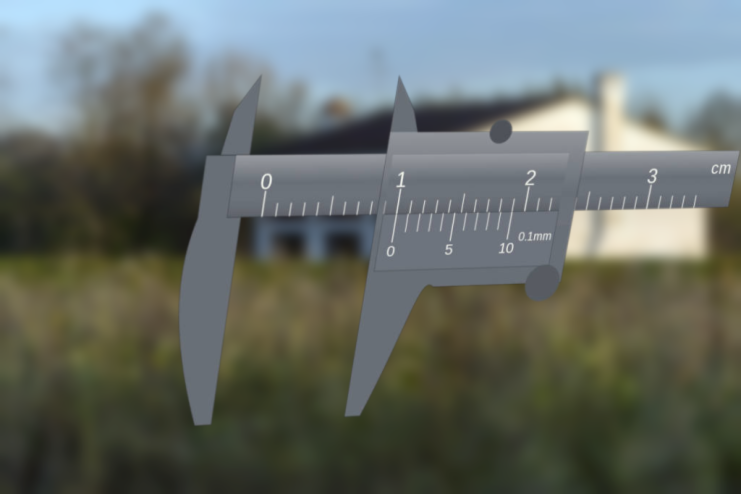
10.0 mm
